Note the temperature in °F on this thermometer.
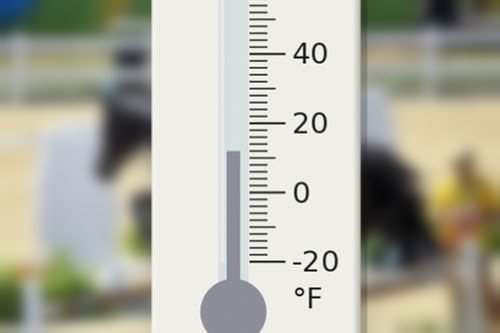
12 °F
